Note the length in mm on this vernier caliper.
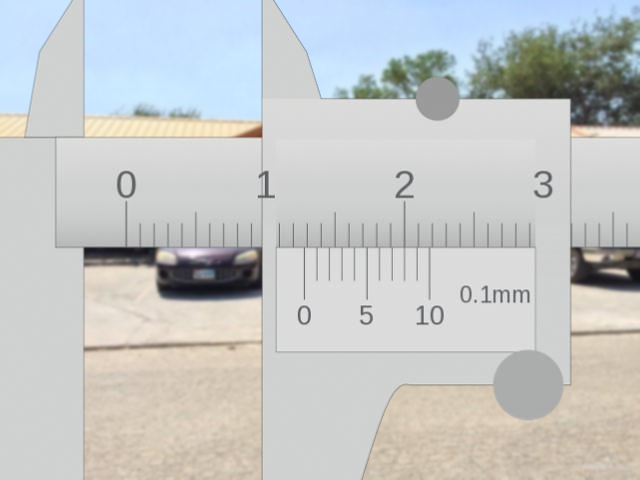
12.8 mm
